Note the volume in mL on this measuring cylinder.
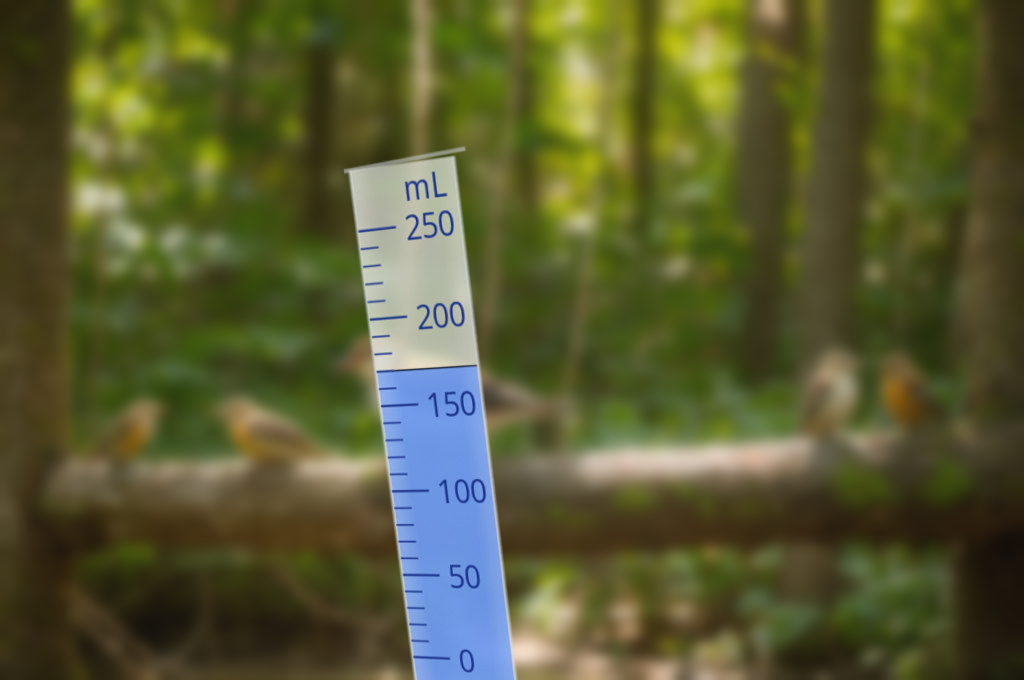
170 mL
